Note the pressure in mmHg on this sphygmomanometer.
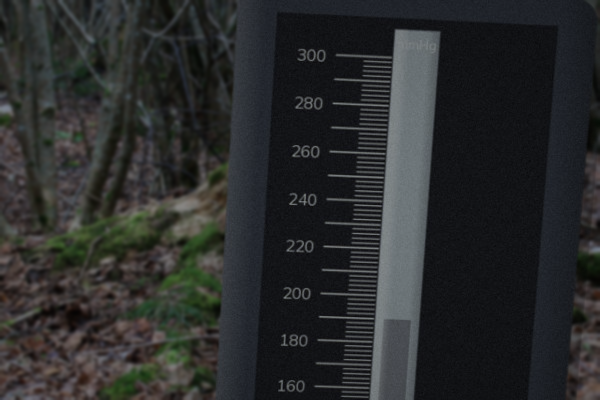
190 mmHg
